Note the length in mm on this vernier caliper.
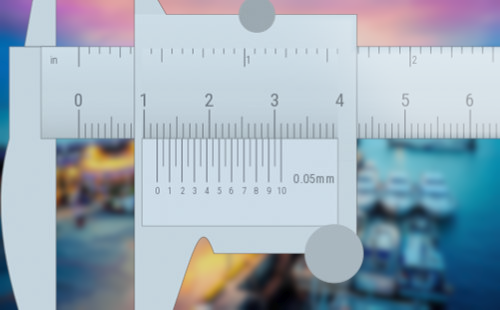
12.0 mm
